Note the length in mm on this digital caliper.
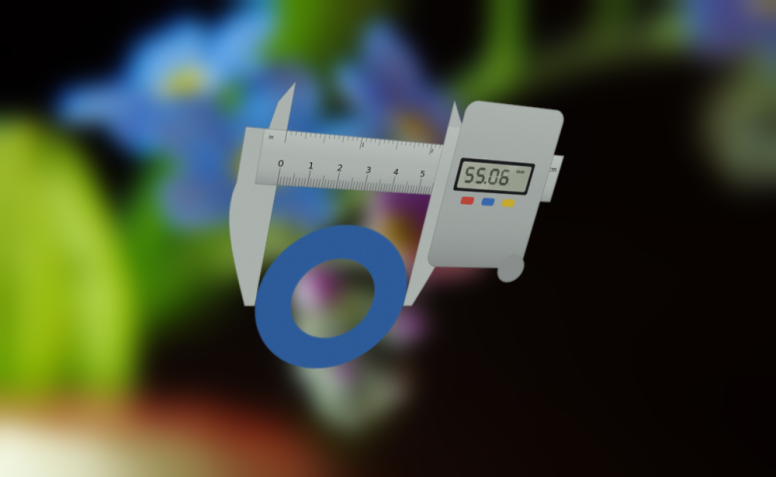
55.06 mm
